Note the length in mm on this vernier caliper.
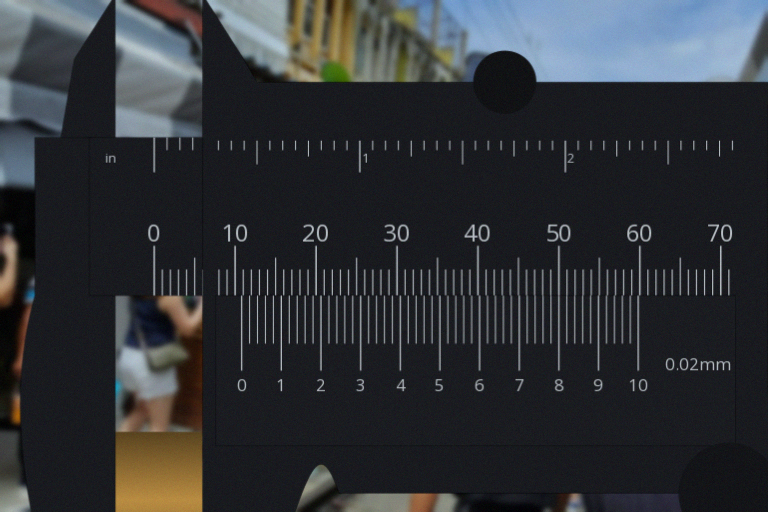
10.8 mm
